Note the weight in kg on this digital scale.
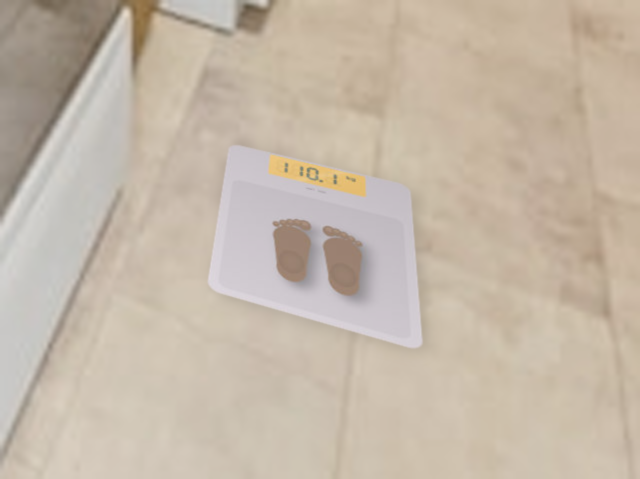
110.1 kg
